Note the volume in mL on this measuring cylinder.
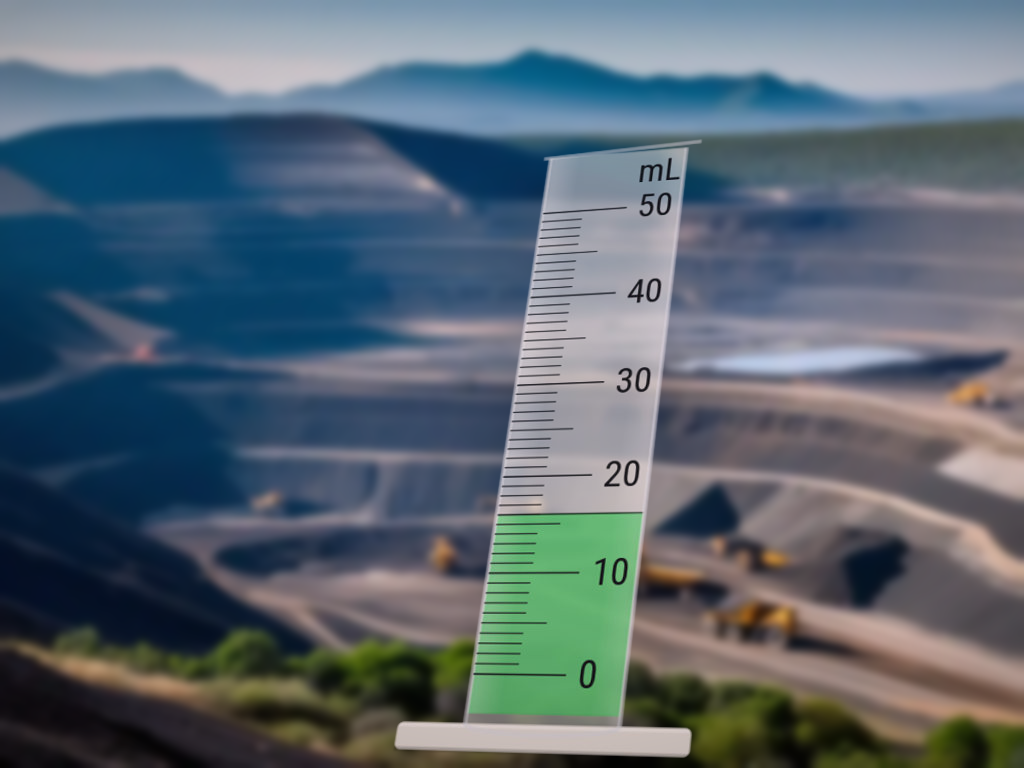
16 mL
